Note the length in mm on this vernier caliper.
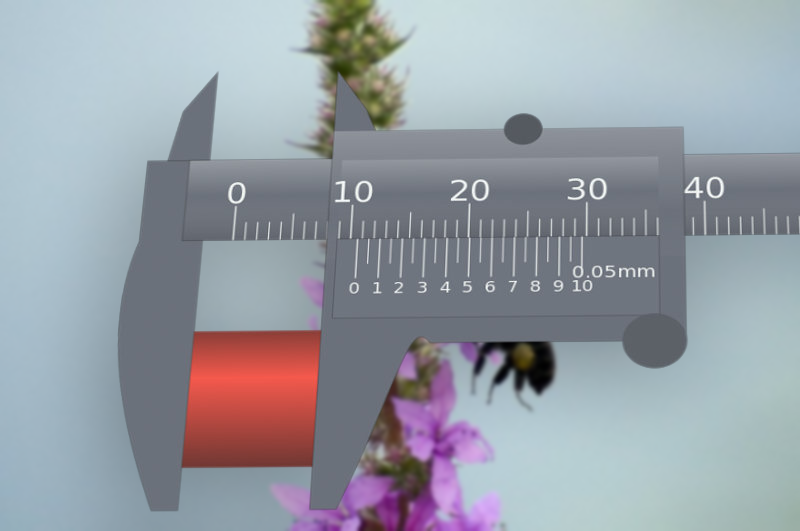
10.6 mm
